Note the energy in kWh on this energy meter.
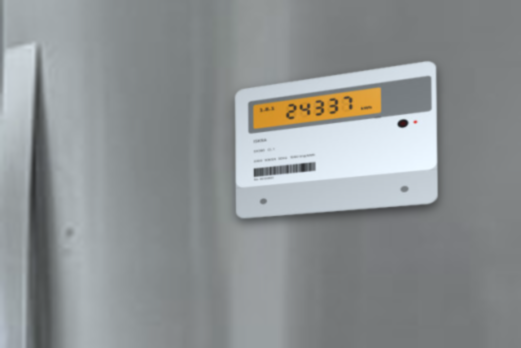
24337 kWh
